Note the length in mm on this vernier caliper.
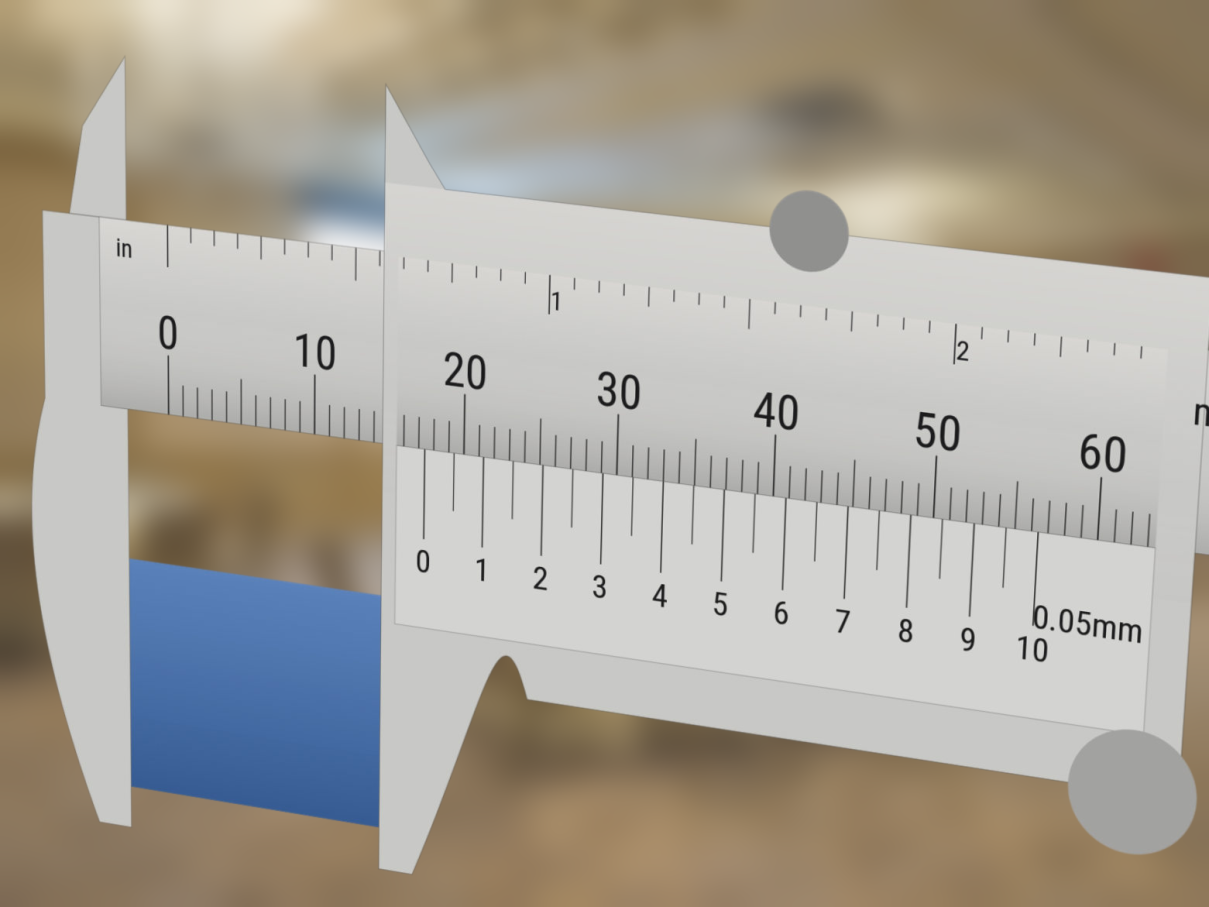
17.4 mm
